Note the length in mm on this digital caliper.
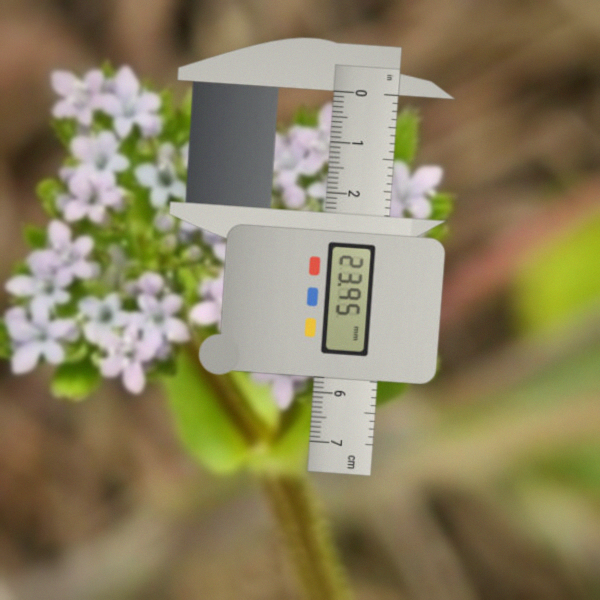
23.95 mm
